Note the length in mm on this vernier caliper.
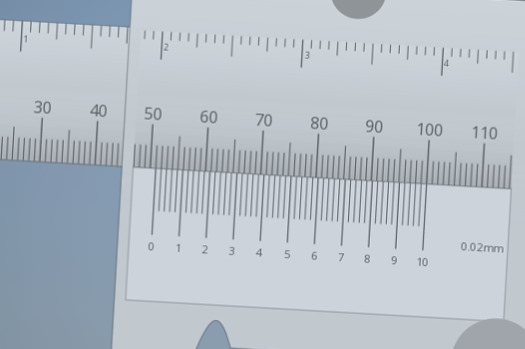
51.0 mm
